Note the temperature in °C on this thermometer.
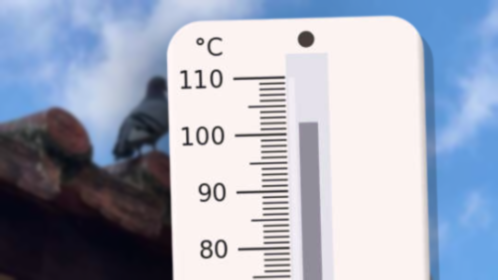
102 °C
